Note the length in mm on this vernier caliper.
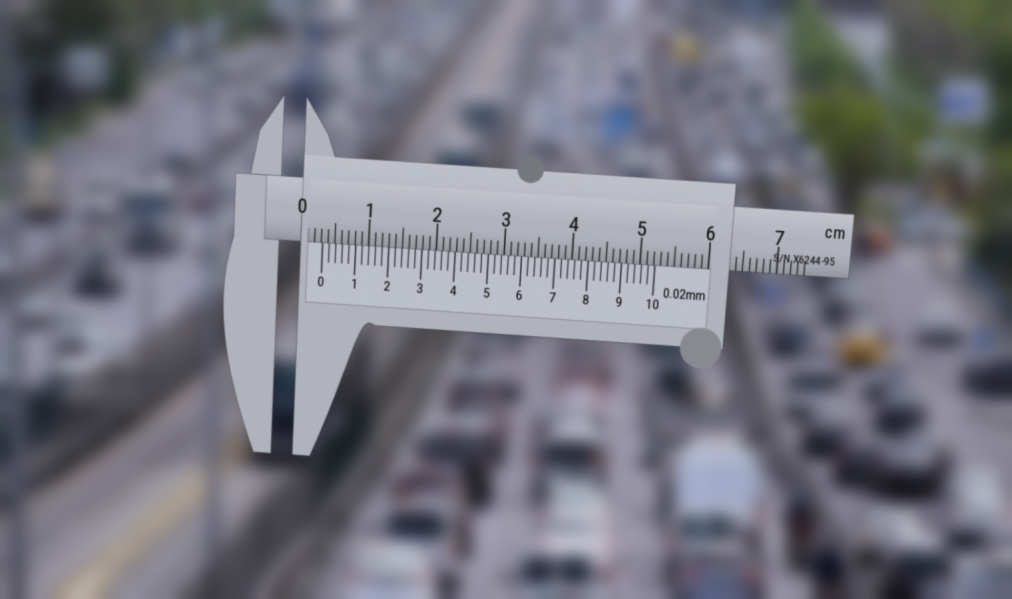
3.2 mm
